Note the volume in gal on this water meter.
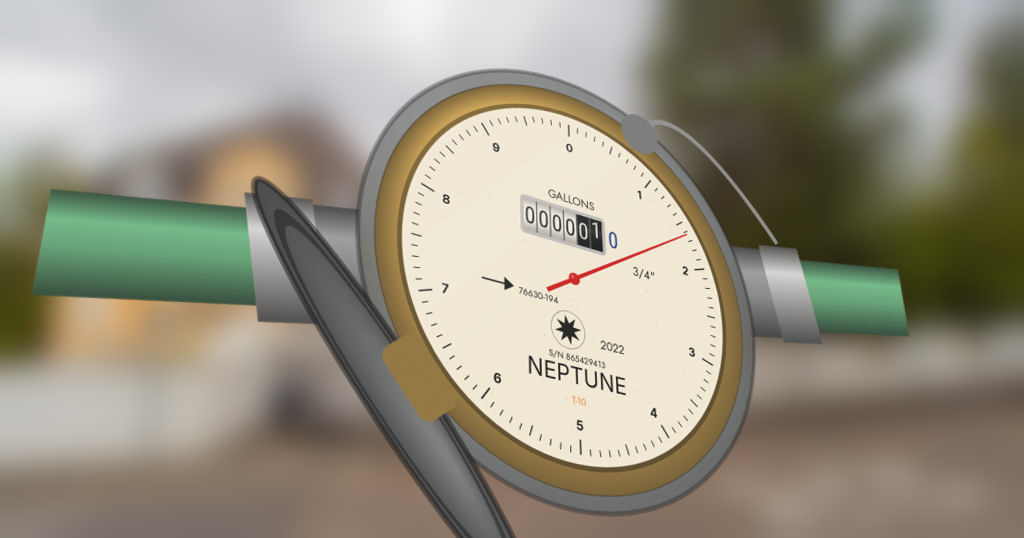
11.6 gal
